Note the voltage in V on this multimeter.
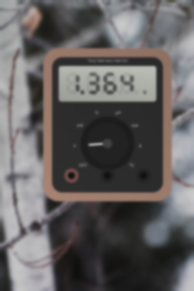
1.364 V
